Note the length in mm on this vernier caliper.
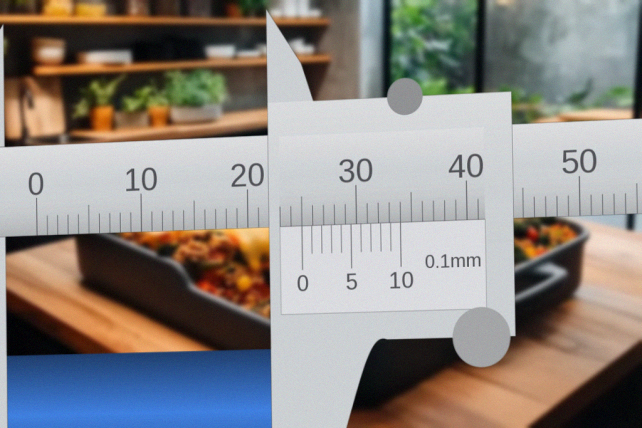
25.0 mm
